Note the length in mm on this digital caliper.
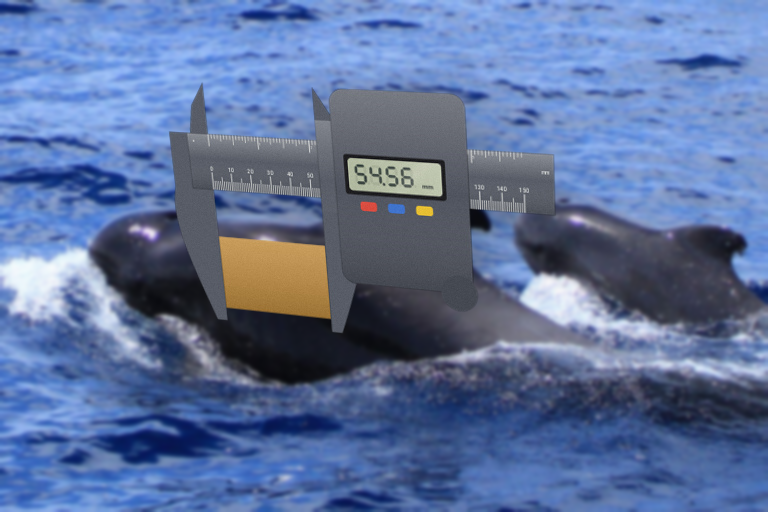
54.56 mm
